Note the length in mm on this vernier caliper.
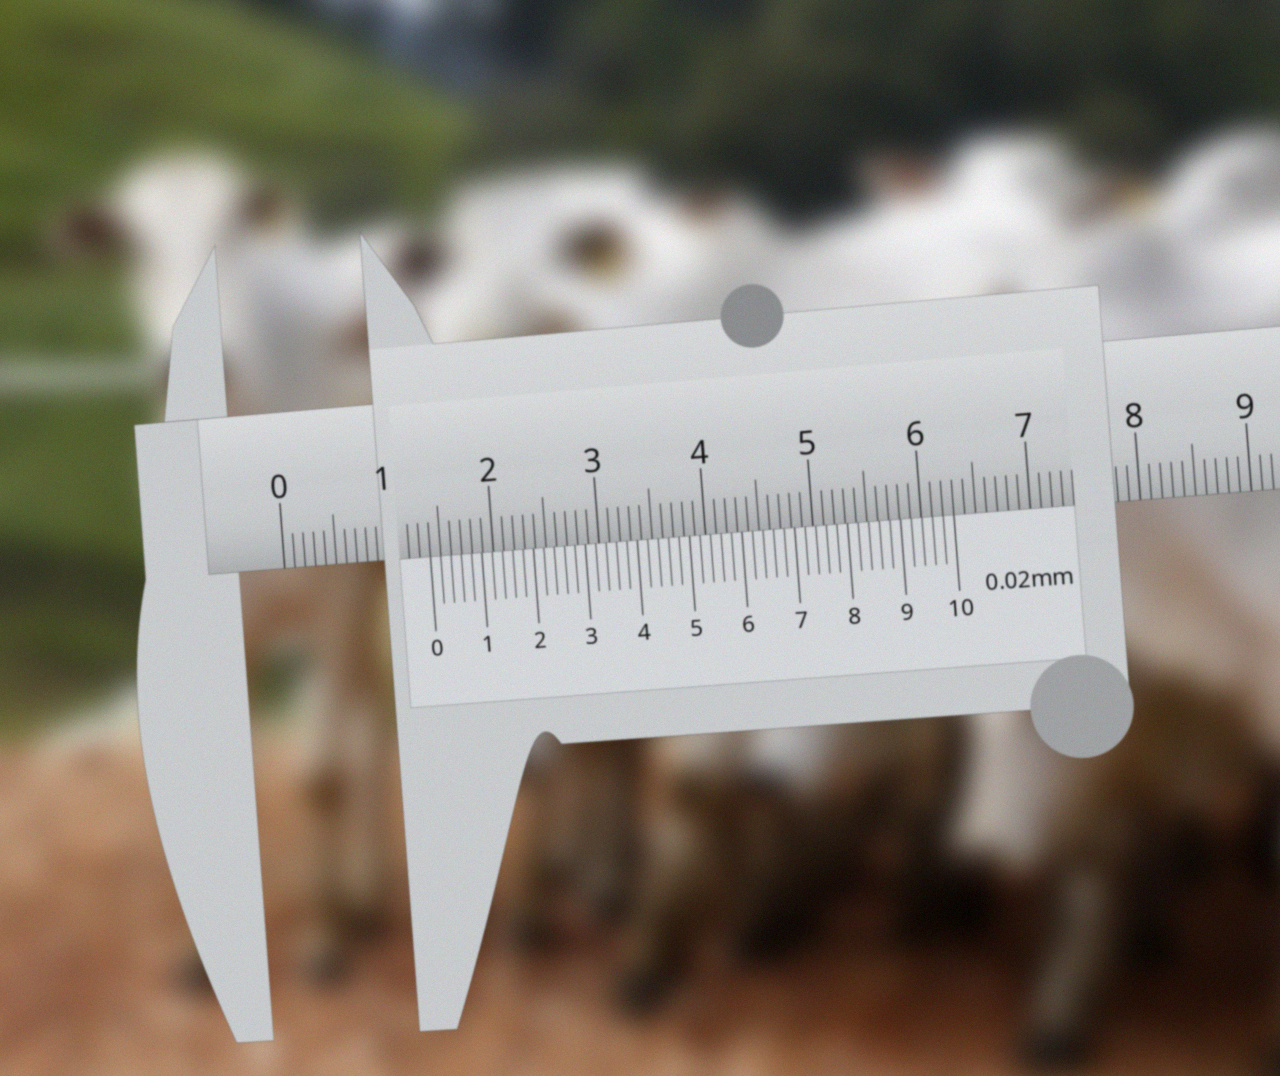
14.0 mm
